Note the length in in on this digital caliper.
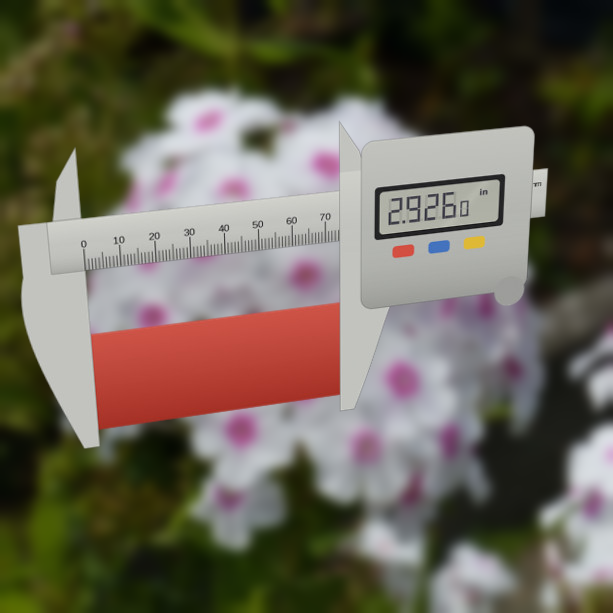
2.9260 in
